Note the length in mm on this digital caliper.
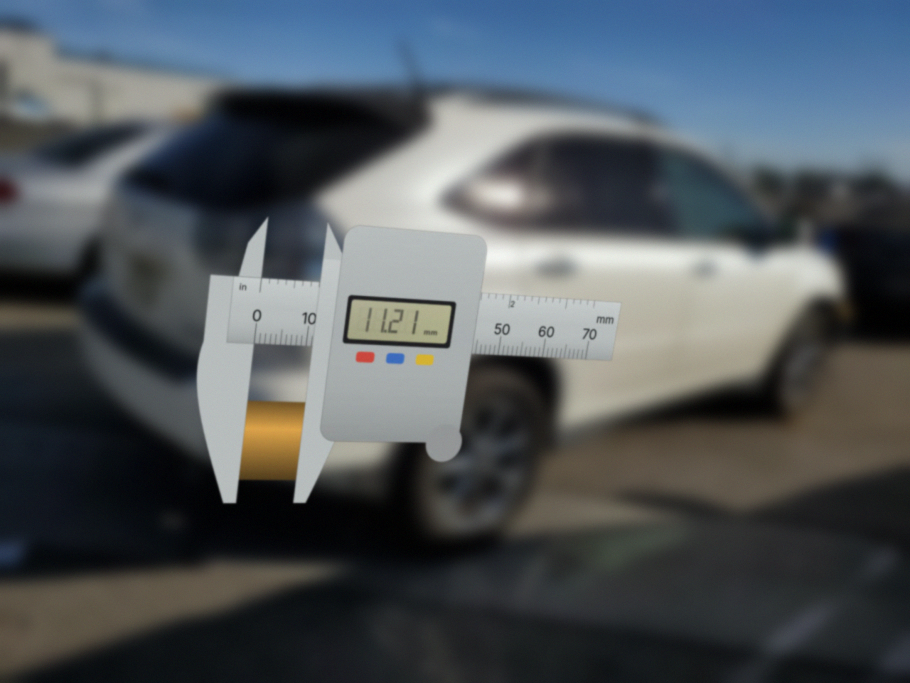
11.21 mm
